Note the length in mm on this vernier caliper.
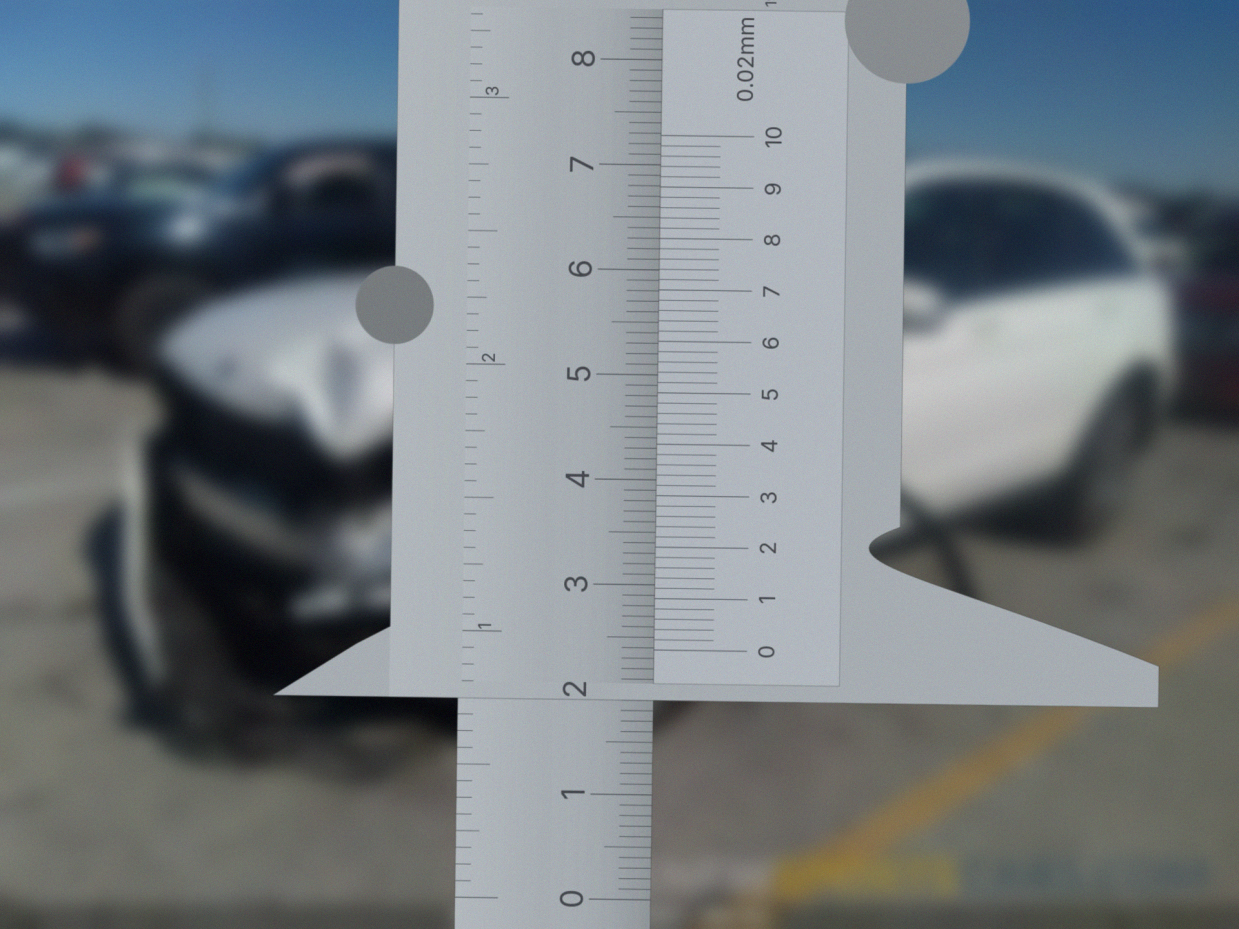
23.8 mm
